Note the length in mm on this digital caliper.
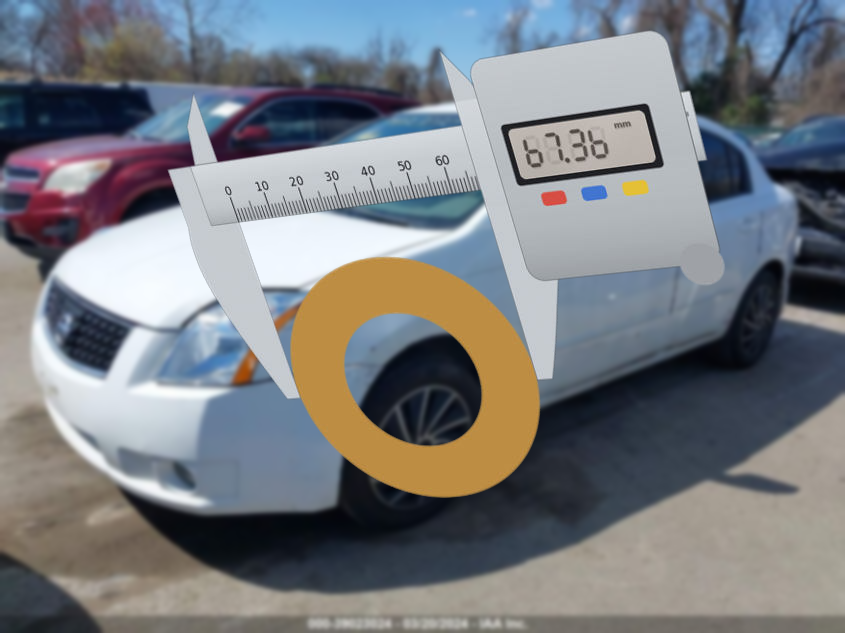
67.36 mm
